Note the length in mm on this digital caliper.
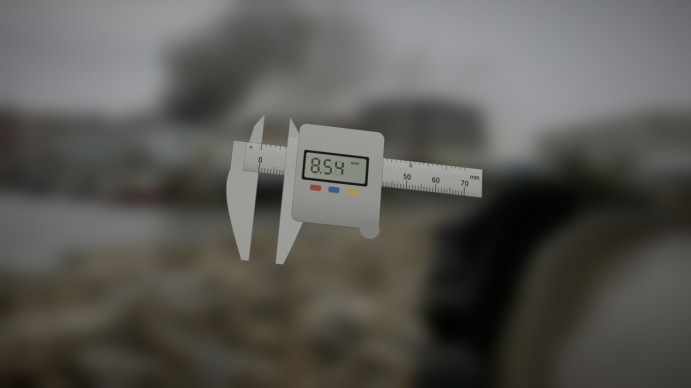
8.54 mm
